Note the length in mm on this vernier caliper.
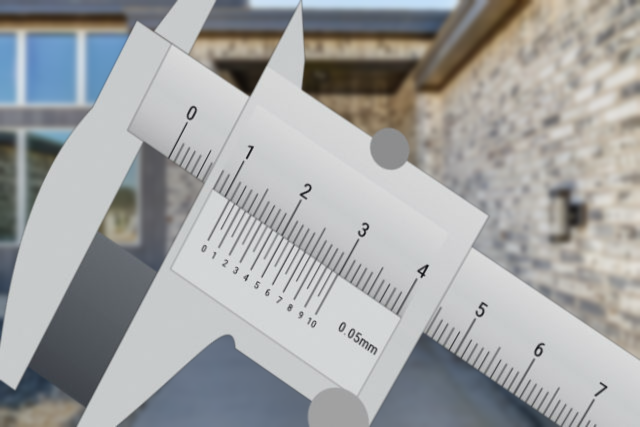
10.8 mm
